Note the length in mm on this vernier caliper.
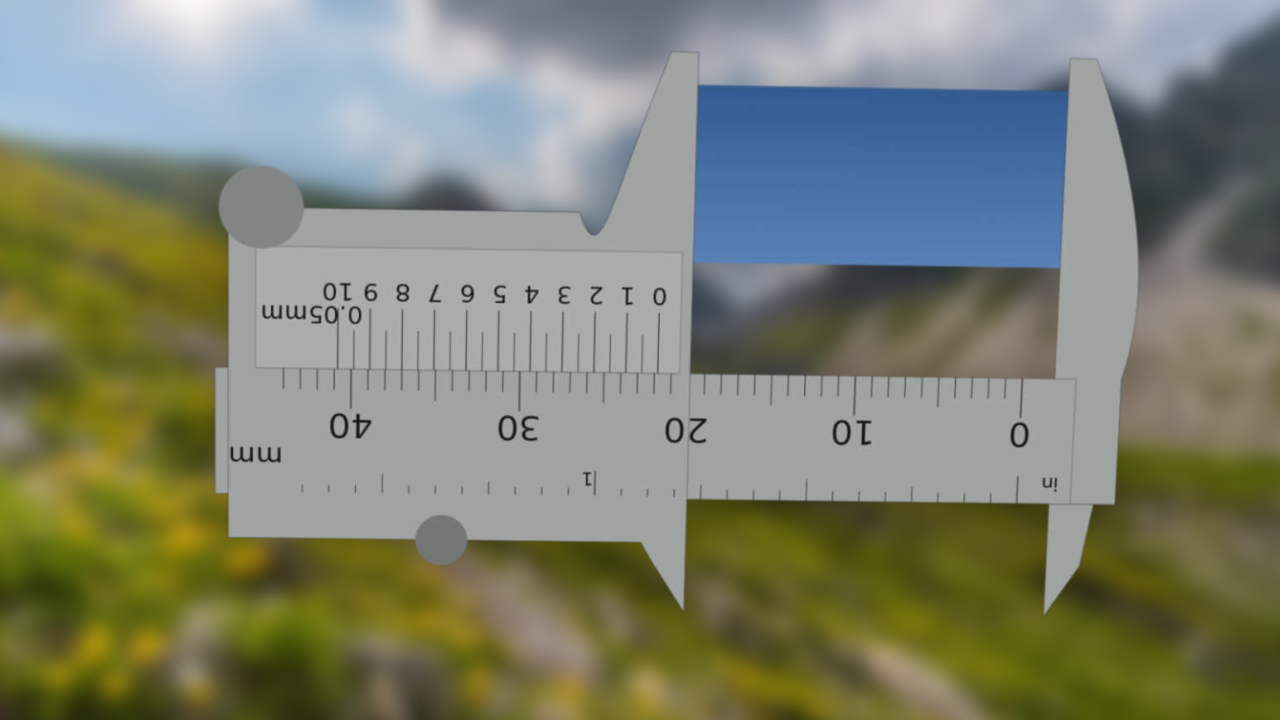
21.8 mm
